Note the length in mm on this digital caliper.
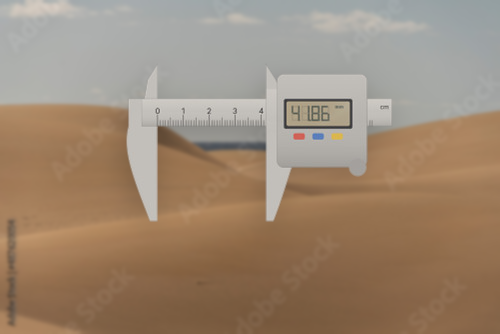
41.86 mm
